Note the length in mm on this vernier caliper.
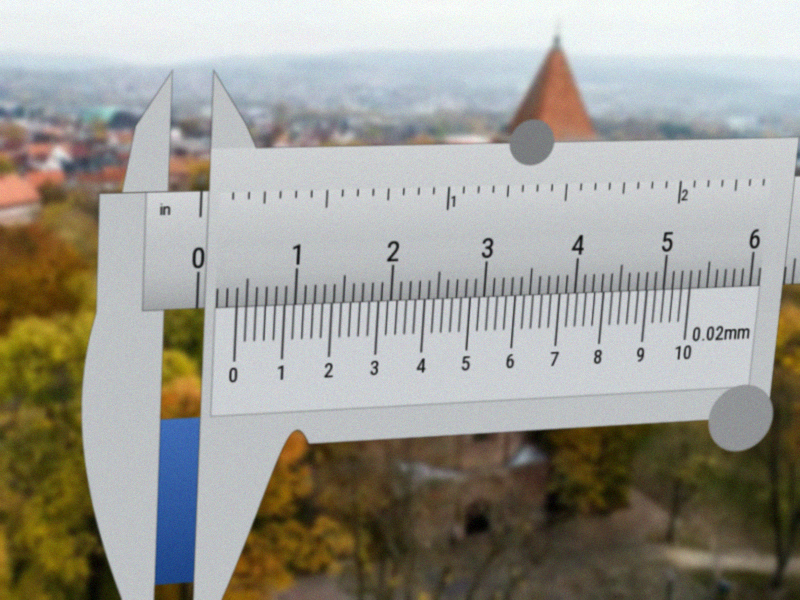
4.0 mm
